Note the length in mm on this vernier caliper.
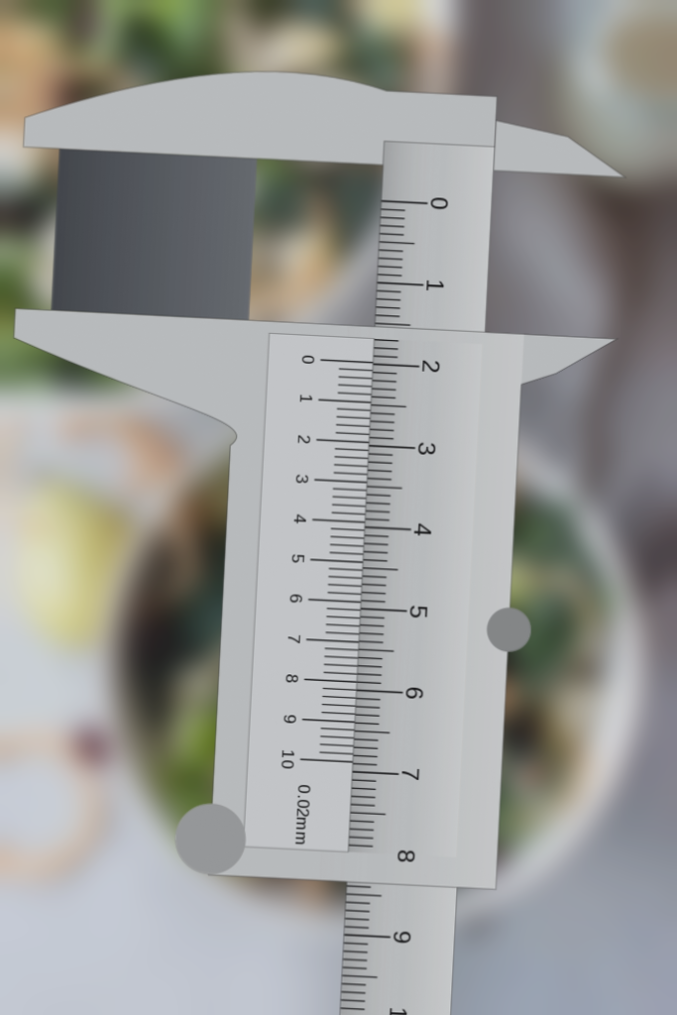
19.8 mm
